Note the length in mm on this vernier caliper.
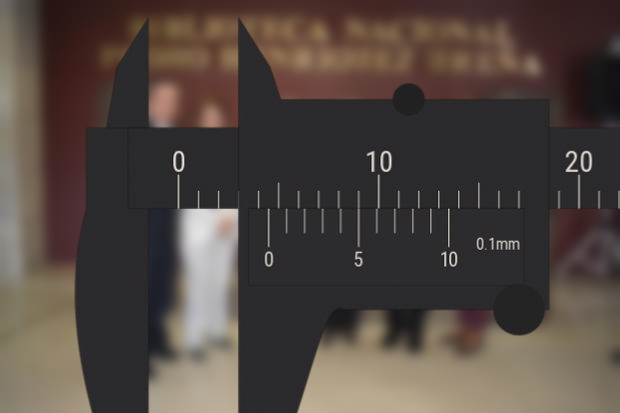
4.5 mm
